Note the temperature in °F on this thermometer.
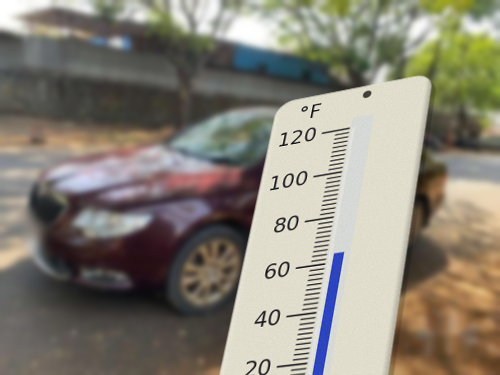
64 °F
